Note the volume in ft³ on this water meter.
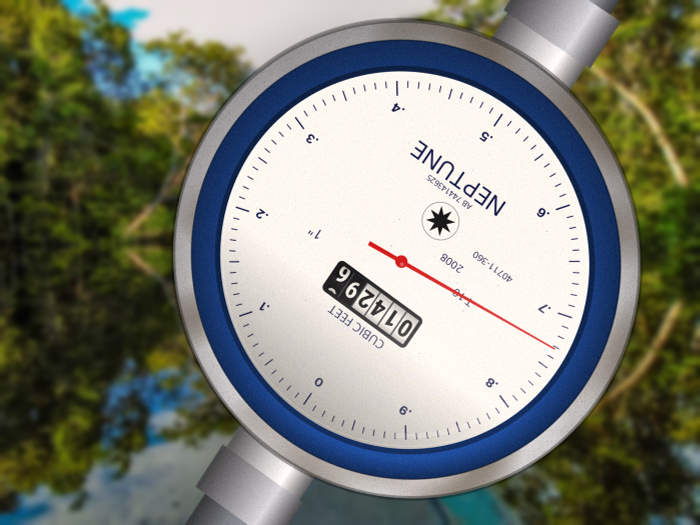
14295.73 ft³
